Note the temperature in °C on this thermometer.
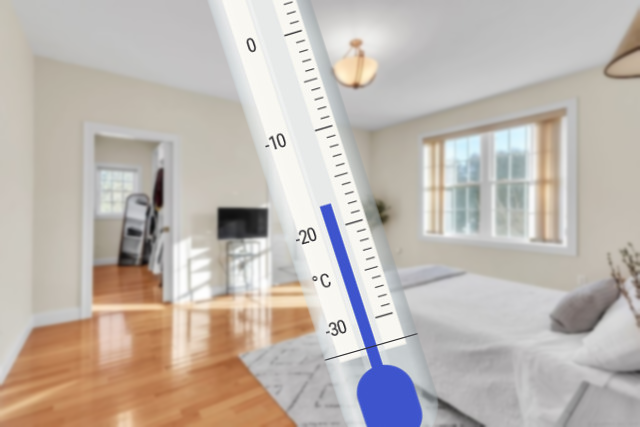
-17.5 °C
